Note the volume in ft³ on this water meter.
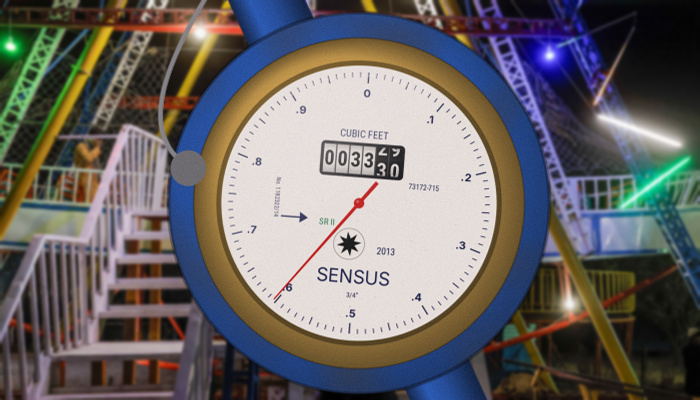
3329.60 ft³
